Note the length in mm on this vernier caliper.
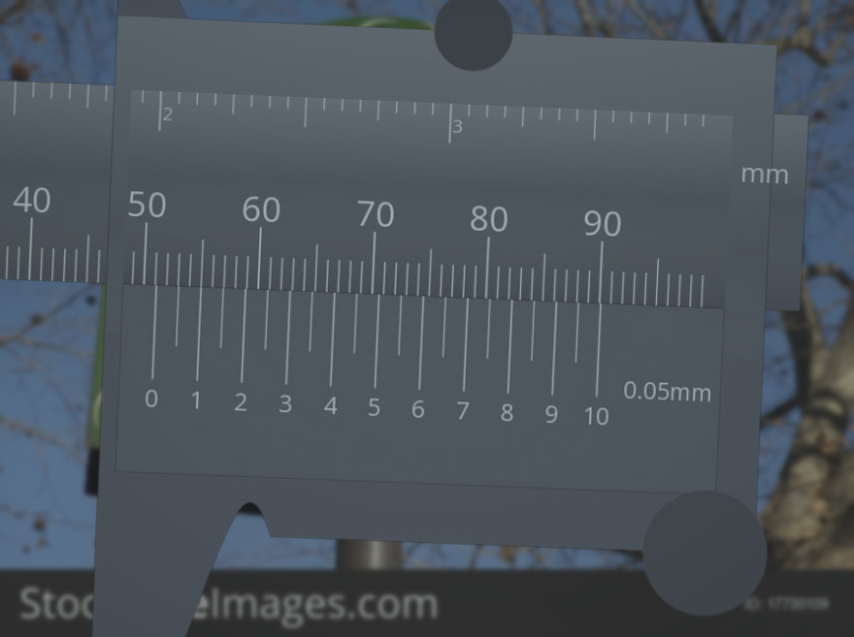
51.1 mm
